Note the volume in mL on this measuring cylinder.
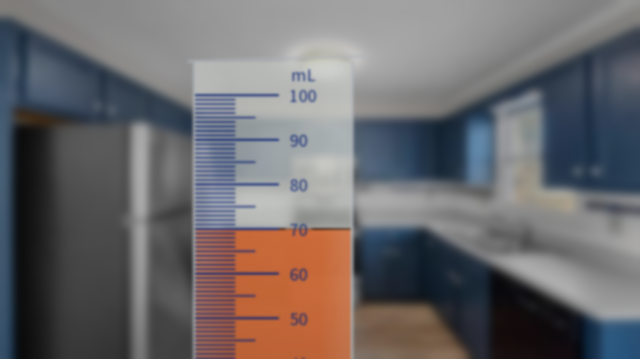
70 mL
